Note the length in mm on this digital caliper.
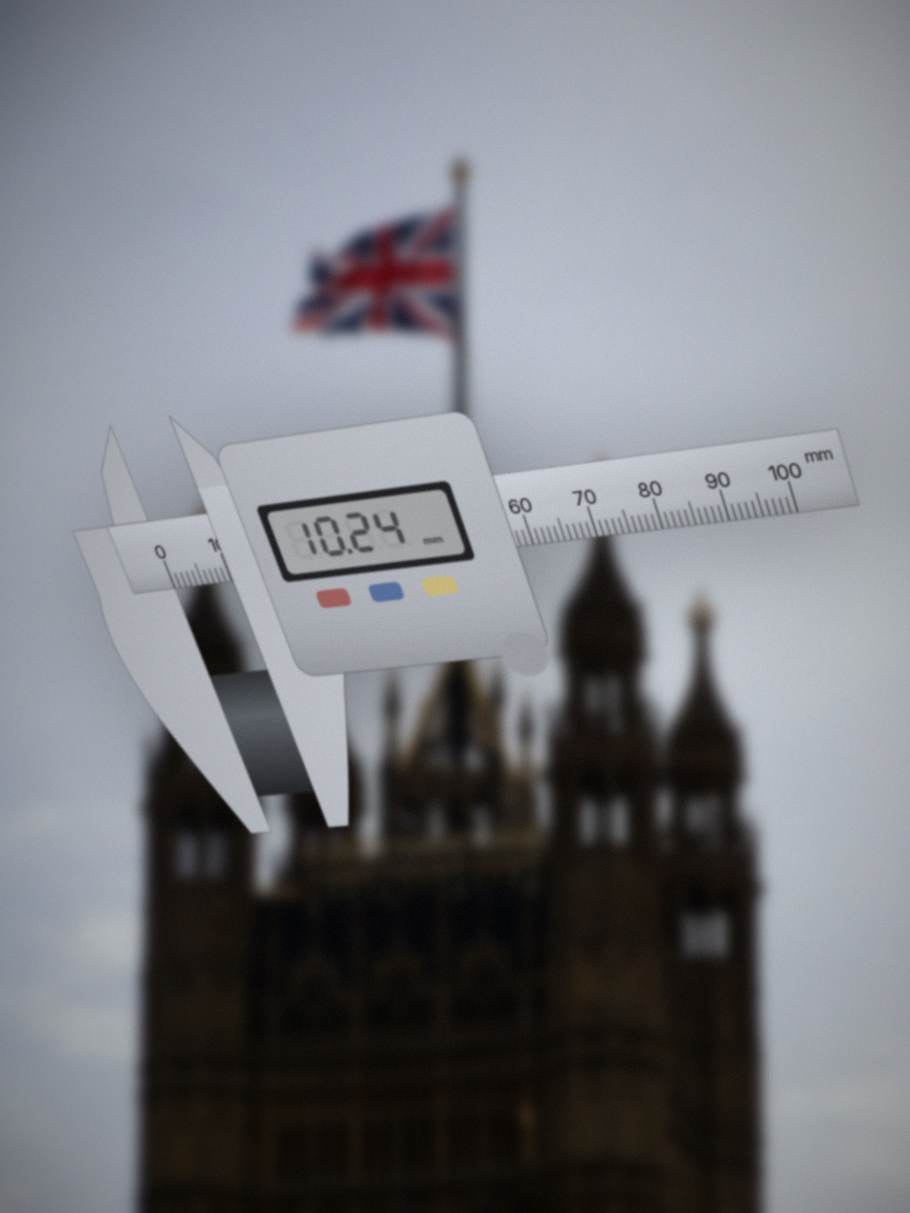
10.24 mm
